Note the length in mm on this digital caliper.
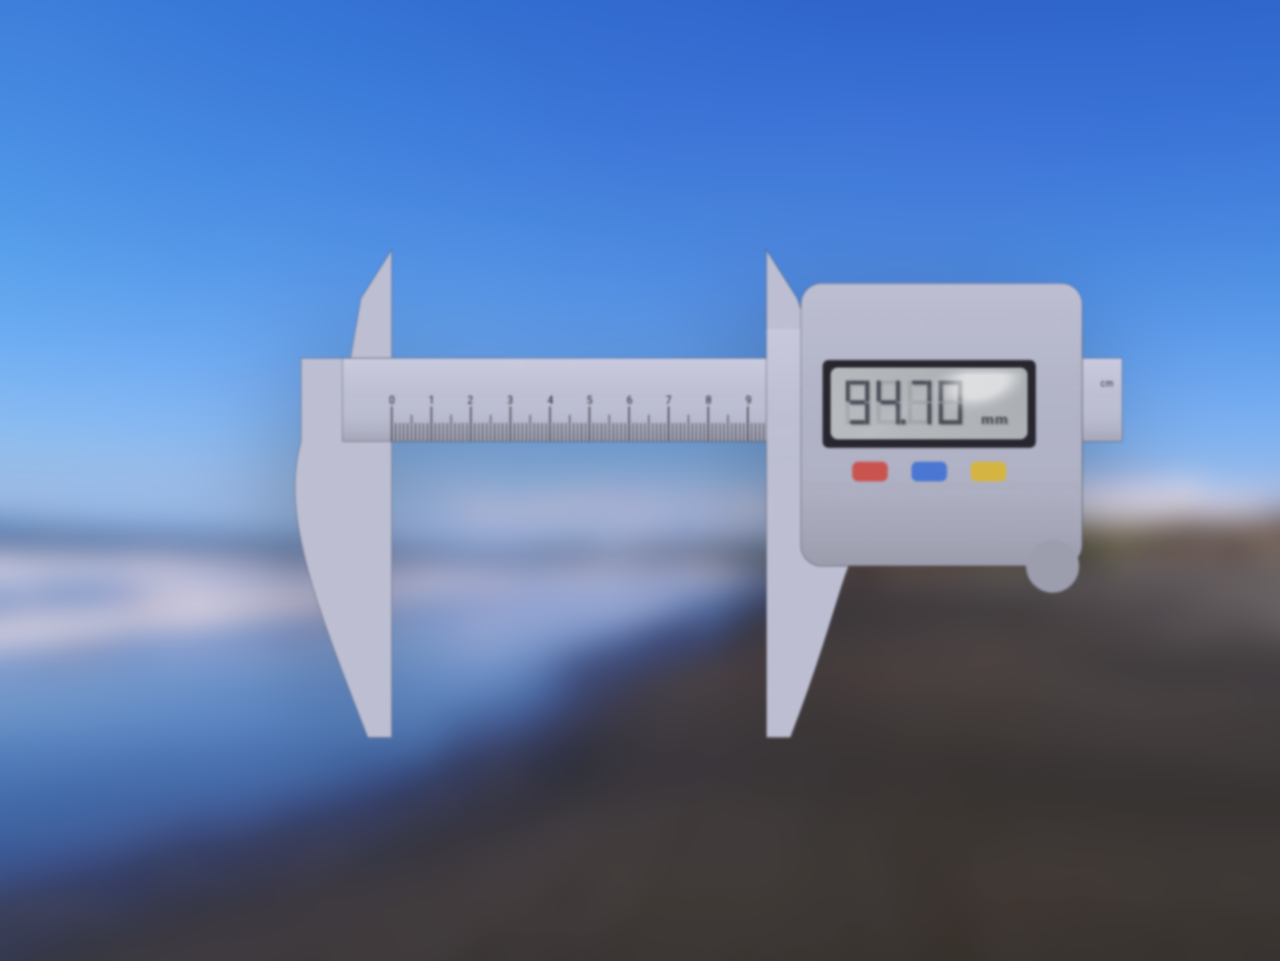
94.70 mm
